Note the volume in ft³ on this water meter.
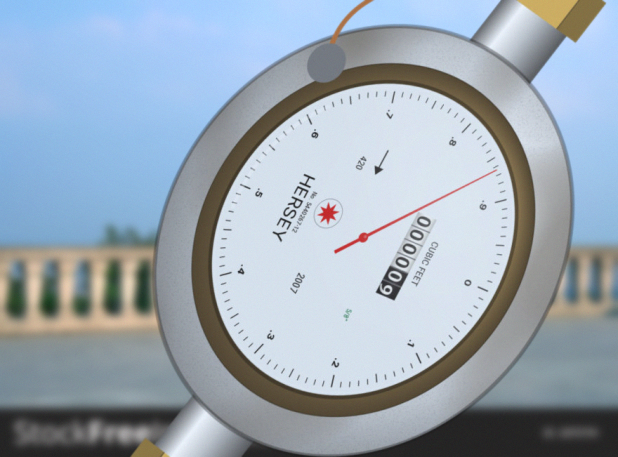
8.86 ft³
